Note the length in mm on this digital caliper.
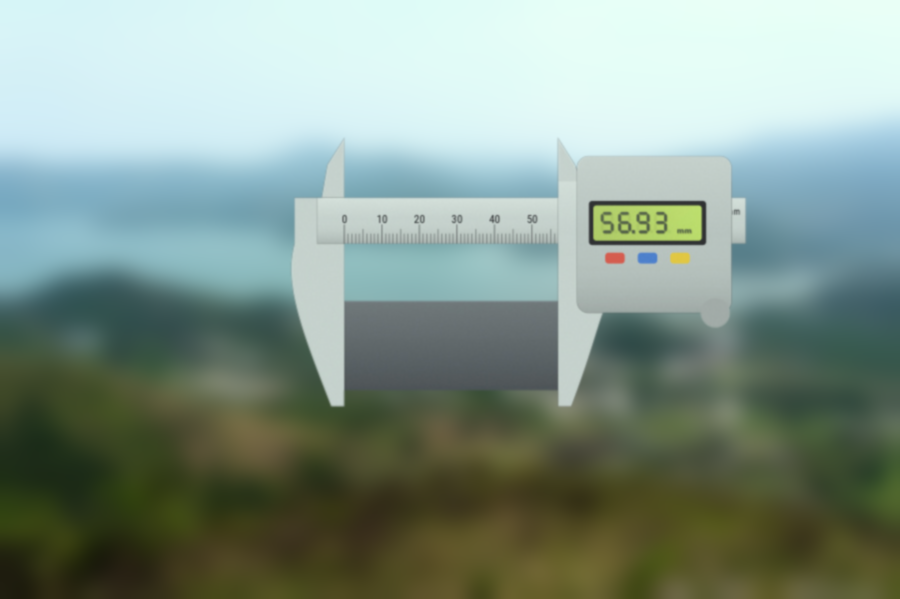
56.93 mm
